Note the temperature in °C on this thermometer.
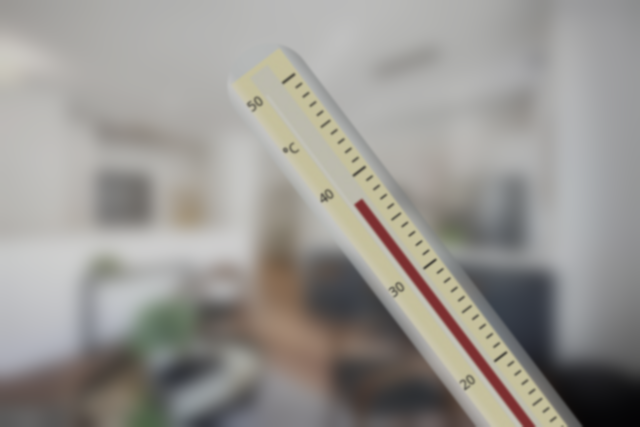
38 °C
